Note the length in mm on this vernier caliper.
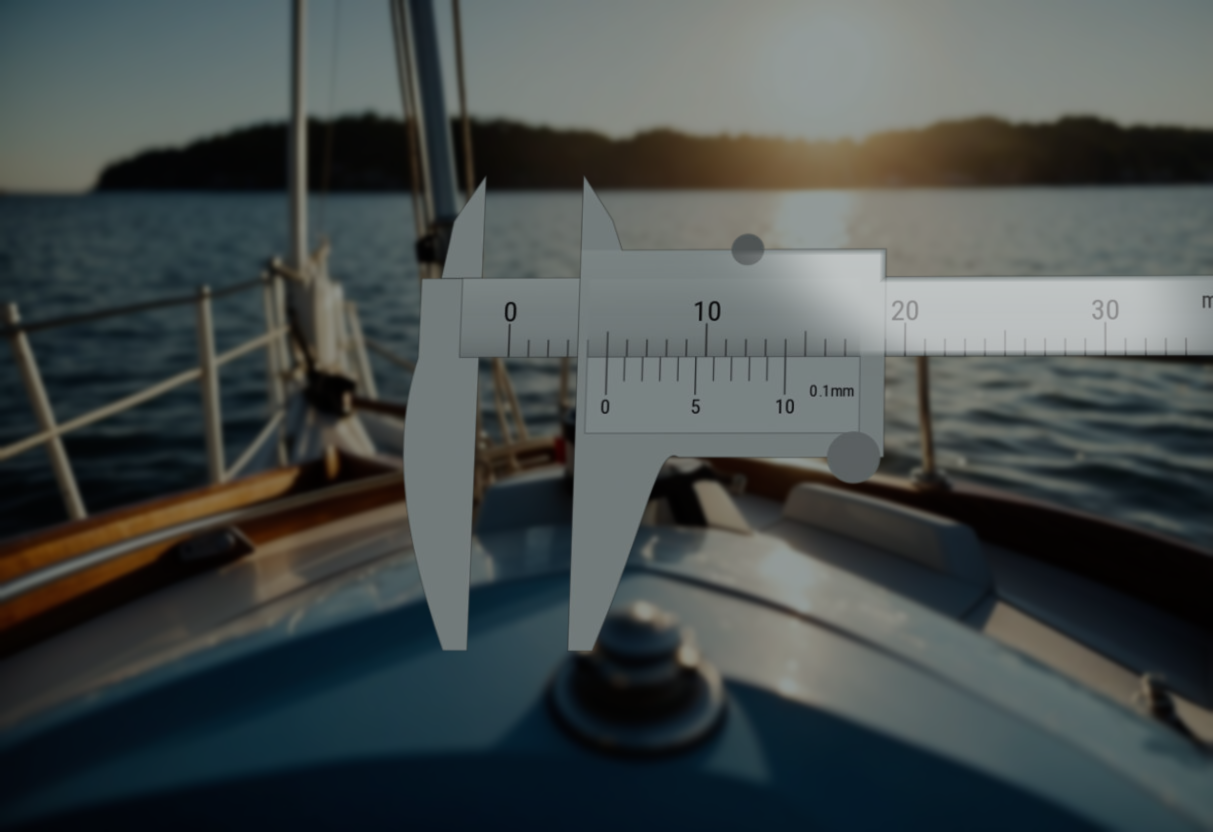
5.0 mm
